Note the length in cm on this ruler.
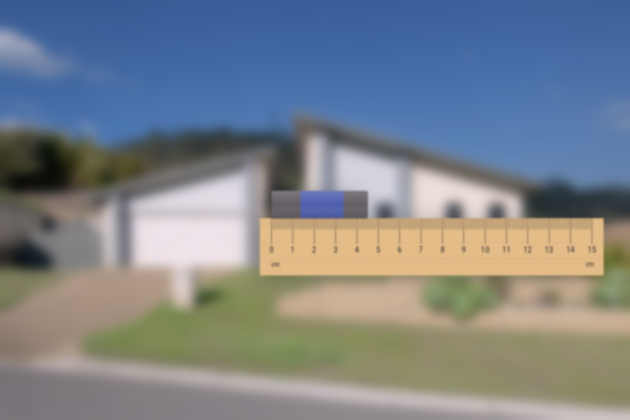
4.5 cm
